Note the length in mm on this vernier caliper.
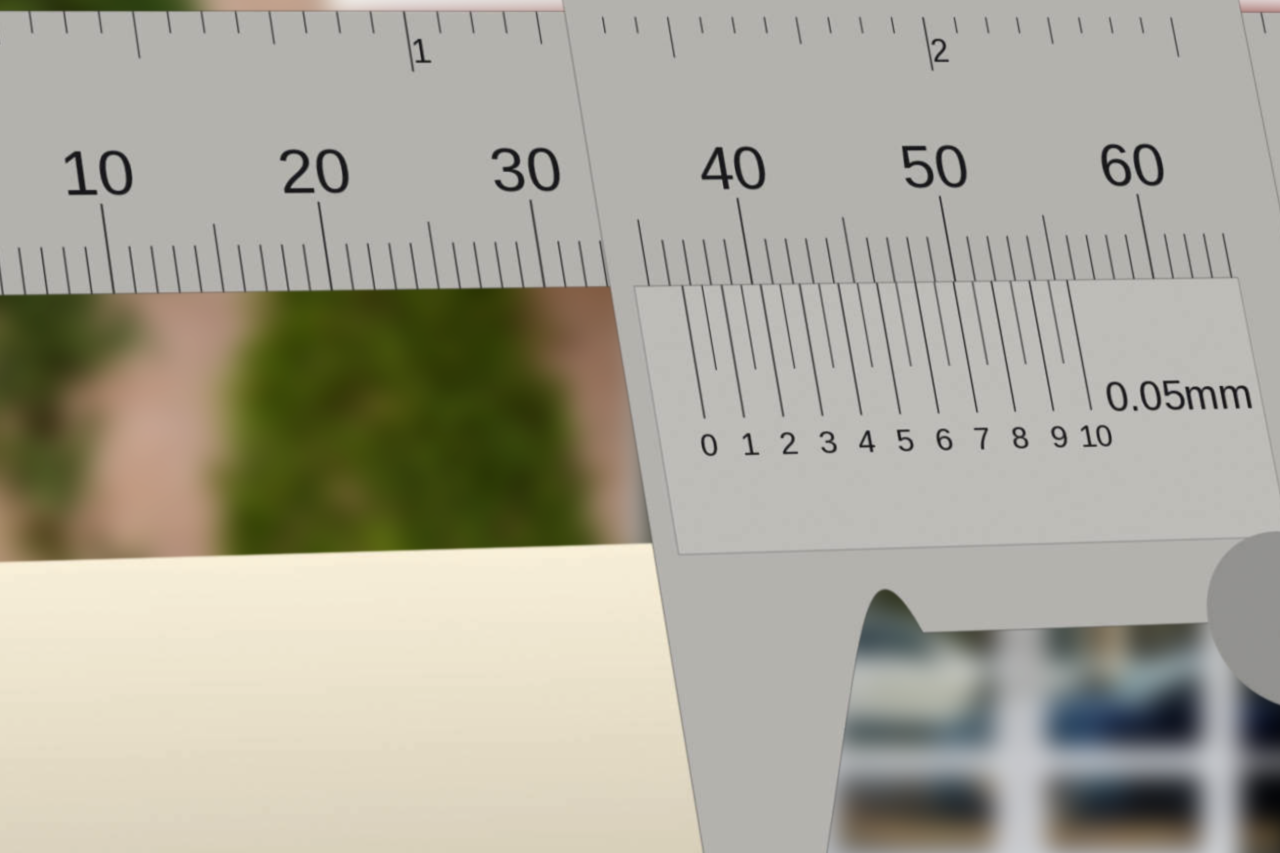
36.6 mm
